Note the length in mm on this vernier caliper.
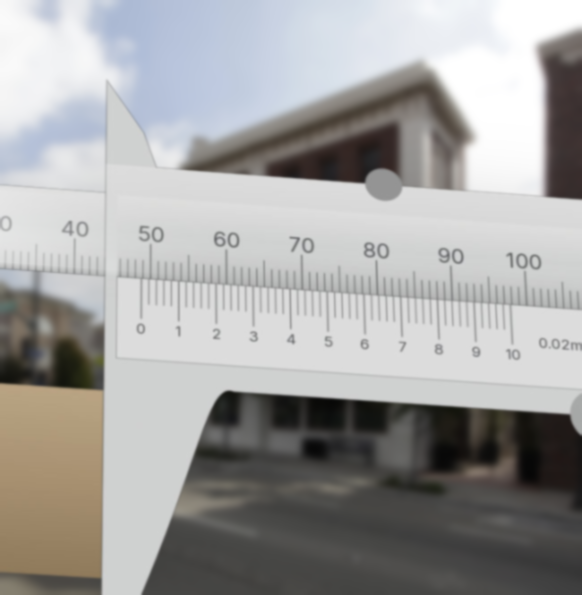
48.8 mm
